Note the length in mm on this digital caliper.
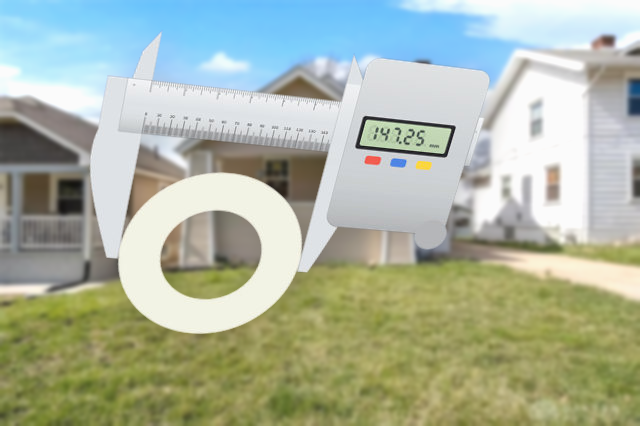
147.25 mm
